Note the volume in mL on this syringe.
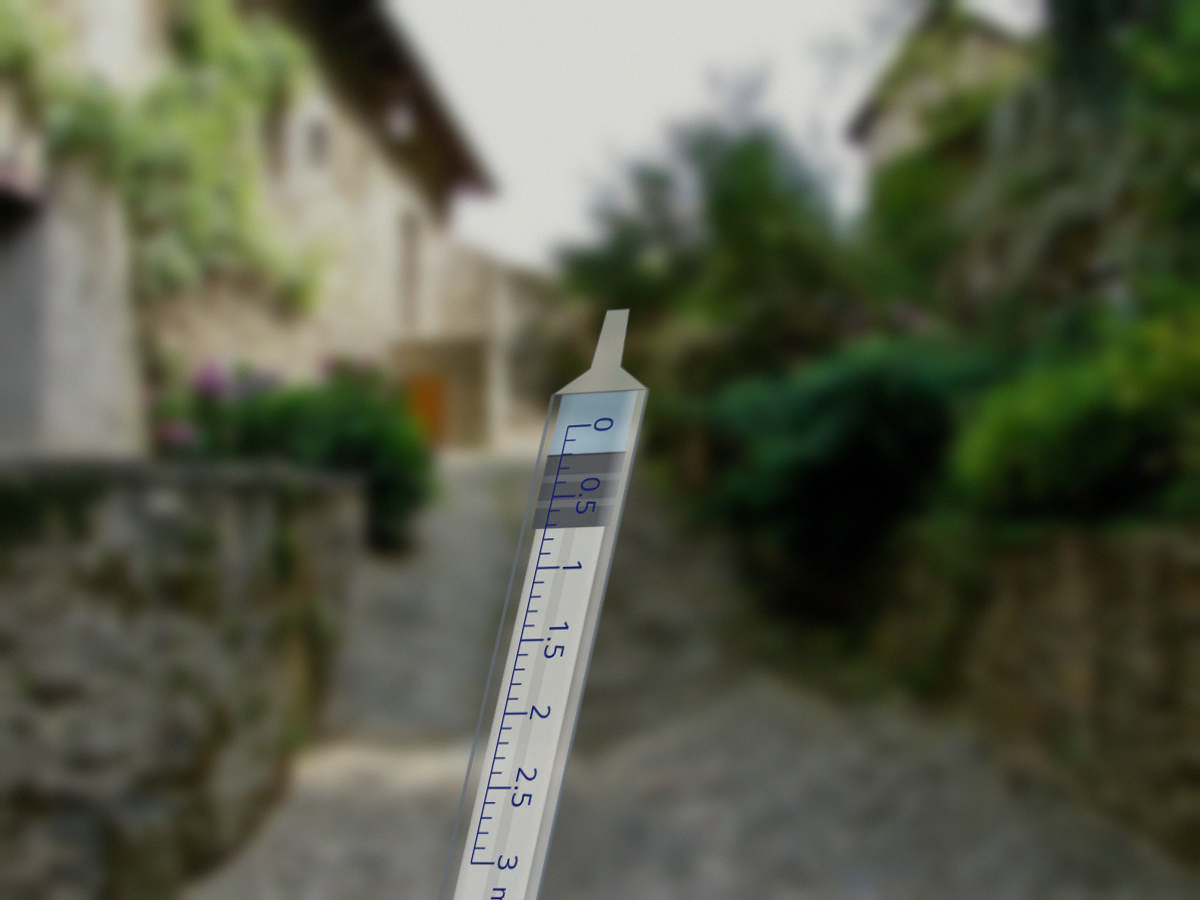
0.2 mL
